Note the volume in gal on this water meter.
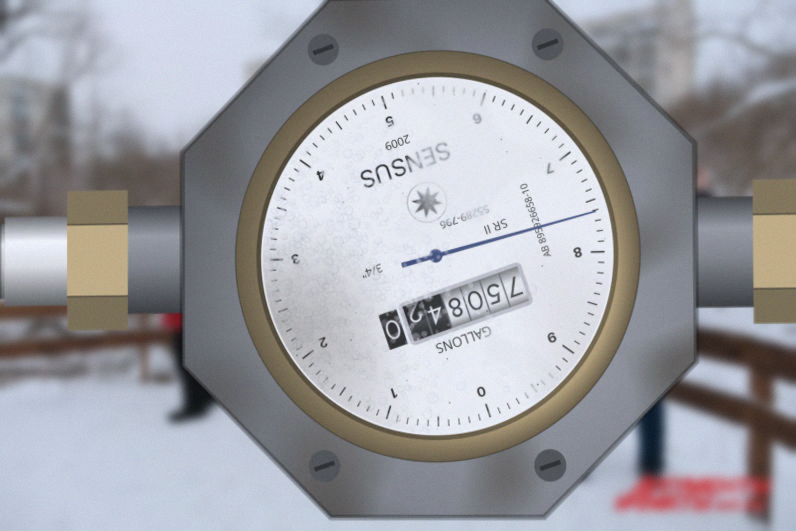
7508417.6 gal
